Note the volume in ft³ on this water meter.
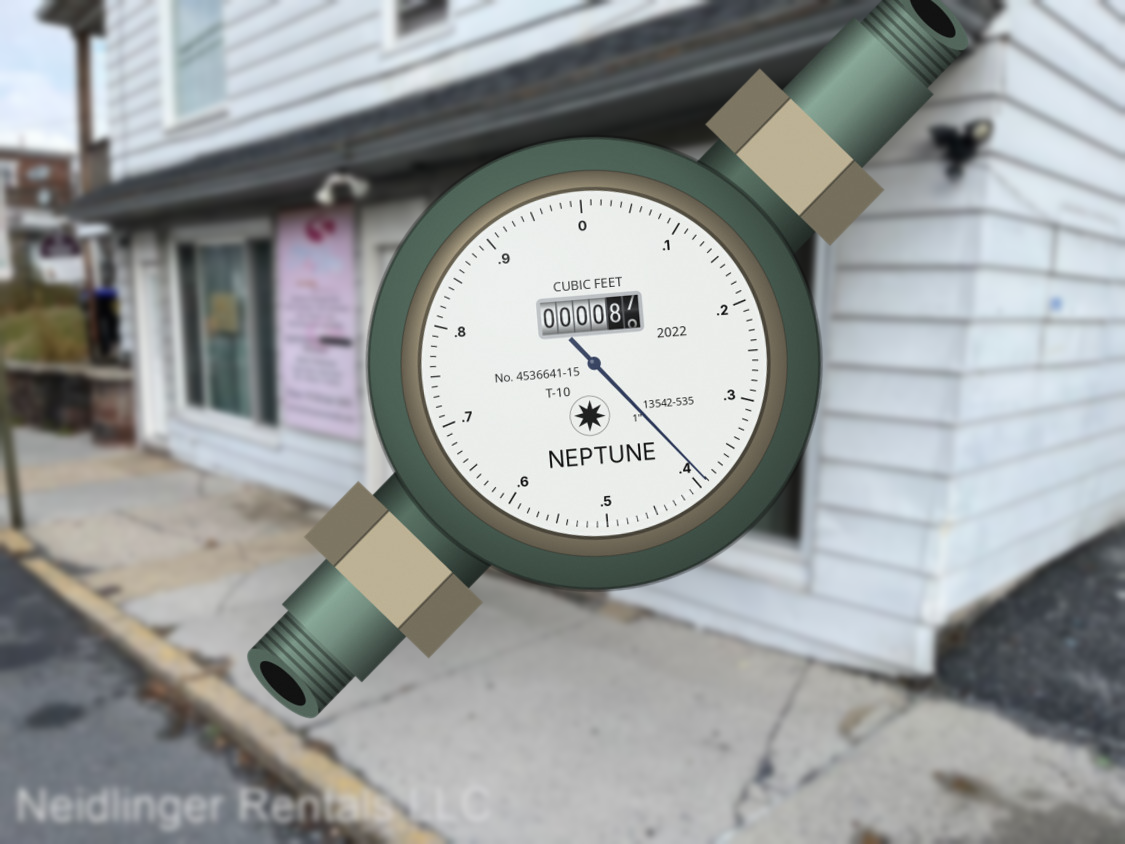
87.39 ft³
